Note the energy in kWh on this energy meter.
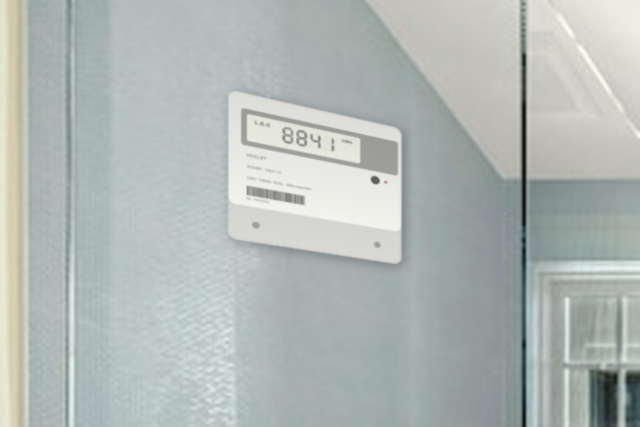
8841 kWh
